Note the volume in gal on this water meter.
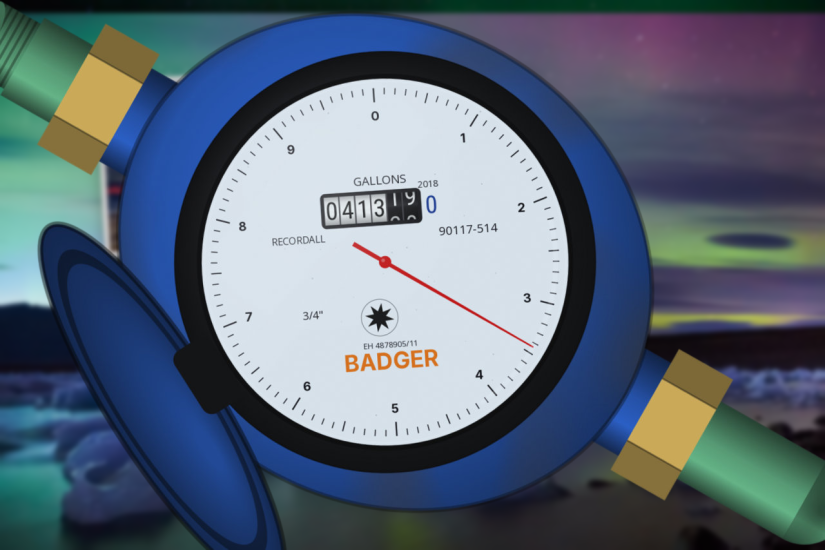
413193.4 gal
